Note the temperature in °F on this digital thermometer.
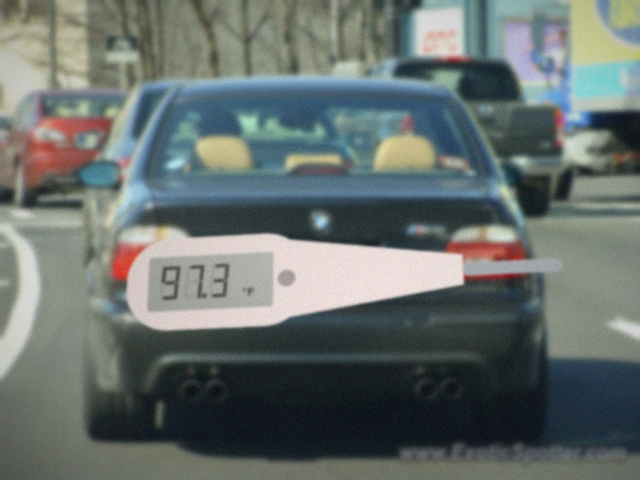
97.3 °F
